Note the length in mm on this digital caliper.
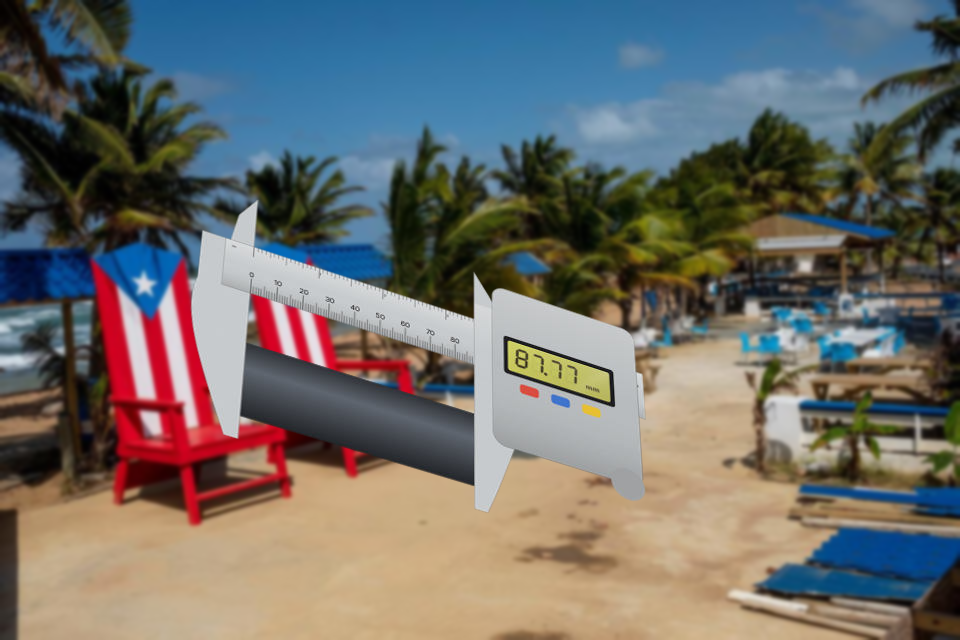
87.77 mm
